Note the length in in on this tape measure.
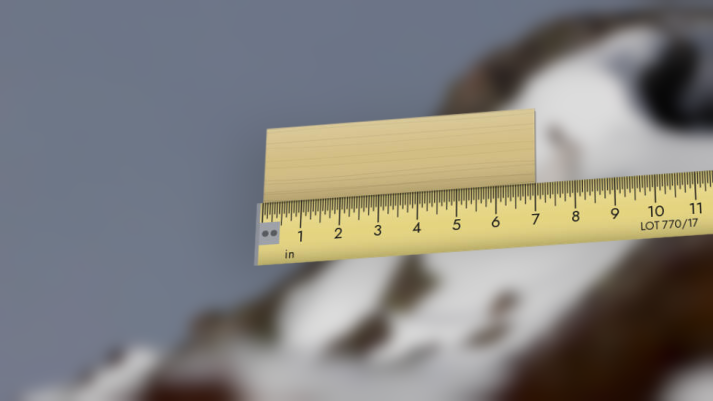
7 in
